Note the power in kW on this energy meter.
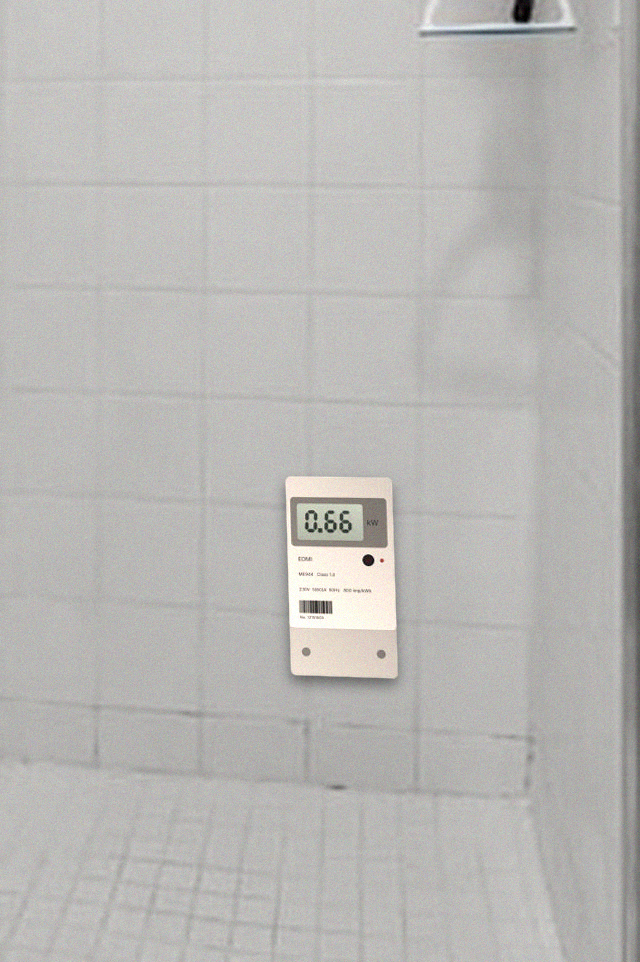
0.66 kW
